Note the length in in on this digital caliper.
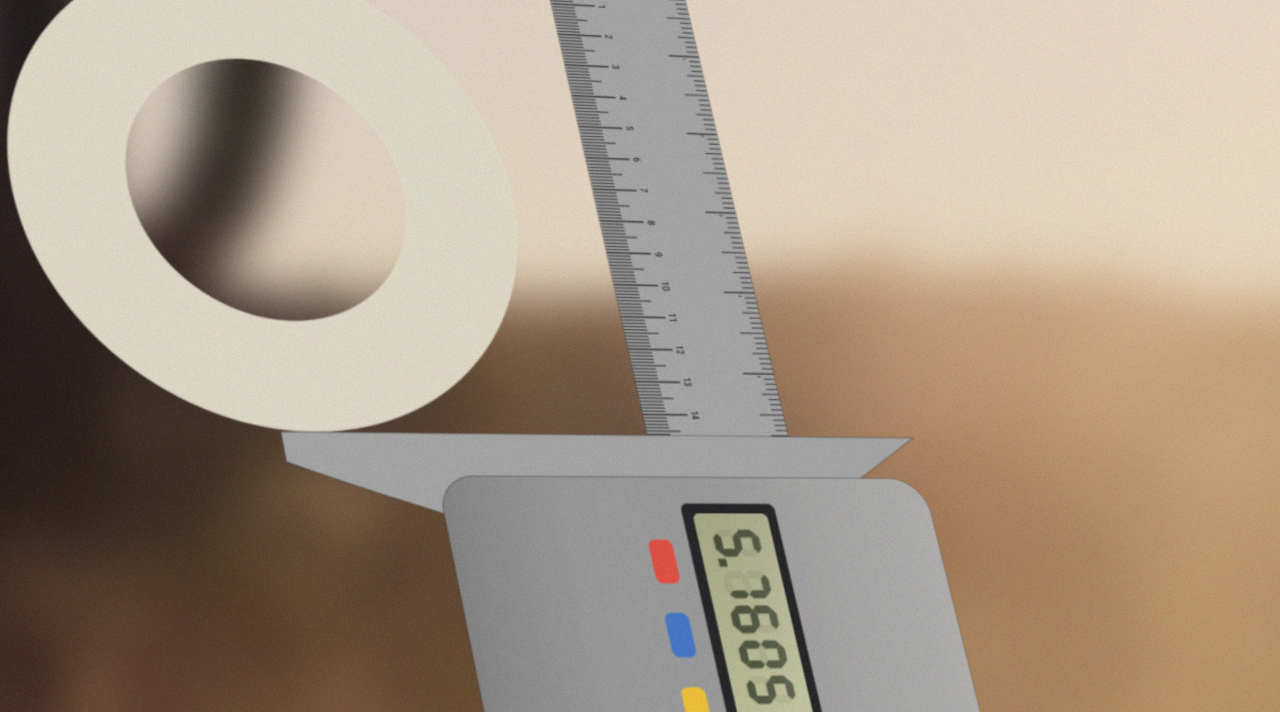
5.7605 in
